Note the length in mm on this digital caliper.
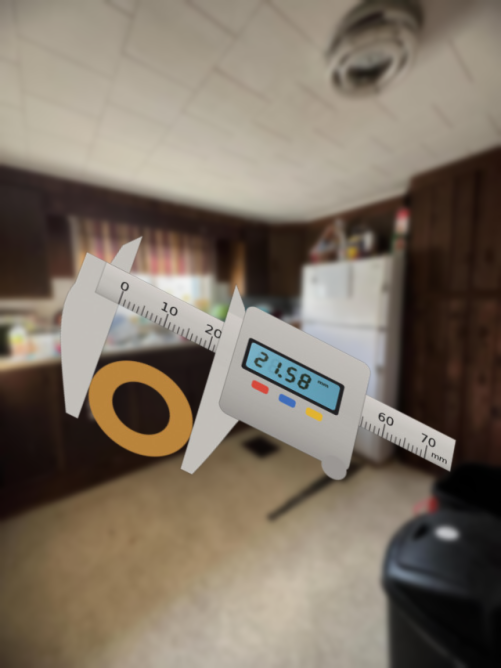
21.58 mm
